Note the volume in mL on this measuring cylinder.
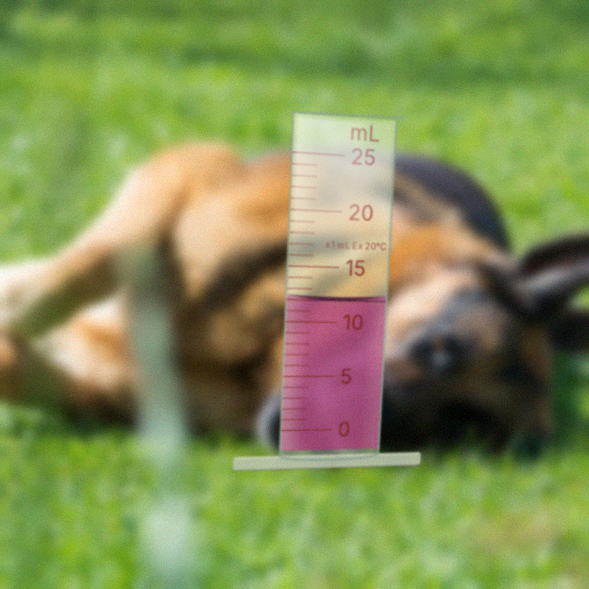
12 mL
